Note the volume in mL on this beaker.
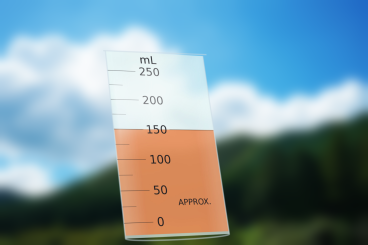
150 mL
